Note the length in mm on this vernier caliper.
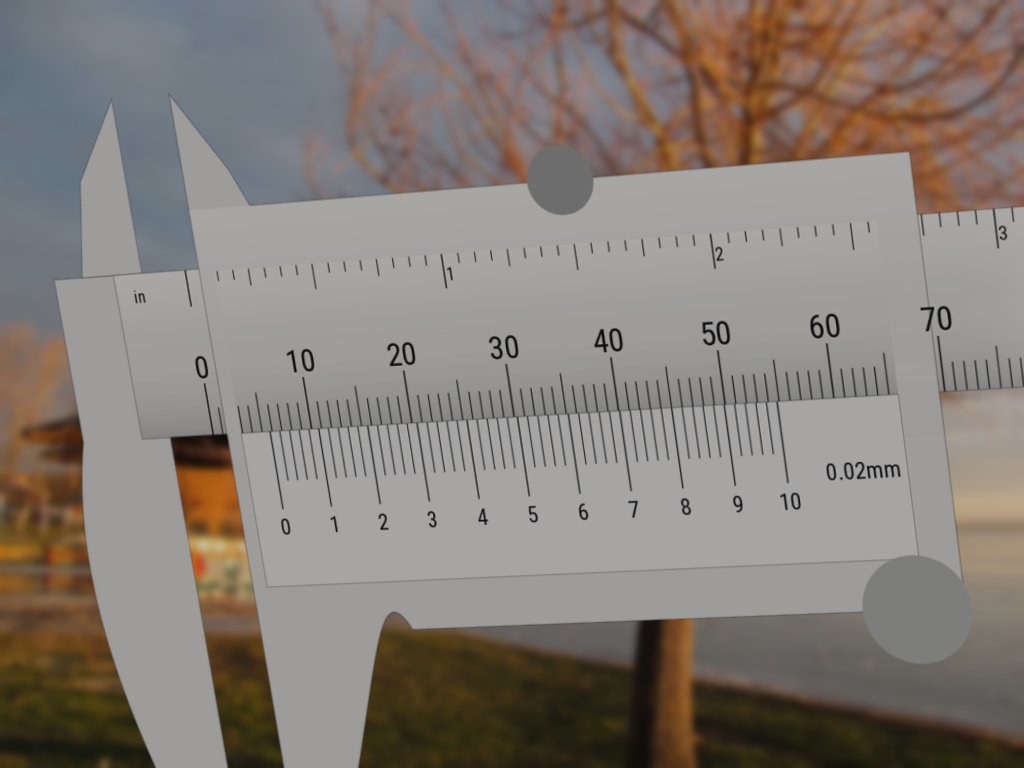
5.8 mm
